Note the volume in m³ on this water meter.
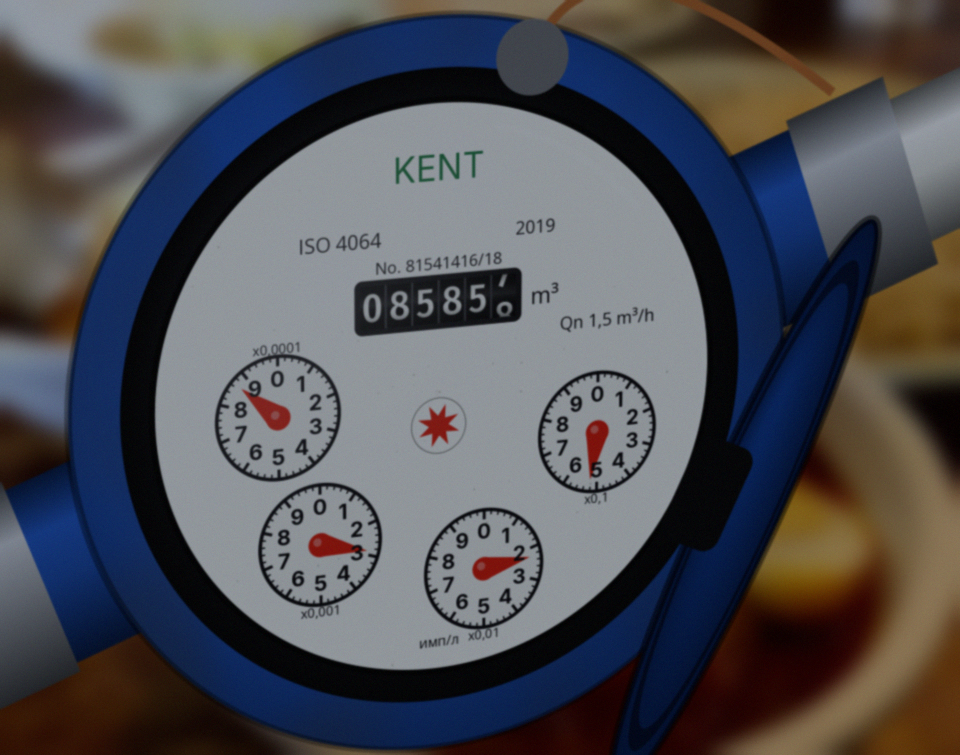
85857.5228 m³
